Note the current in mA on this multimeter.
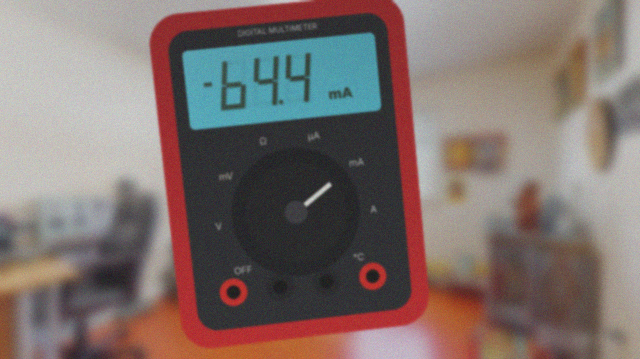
-64.4 mA
